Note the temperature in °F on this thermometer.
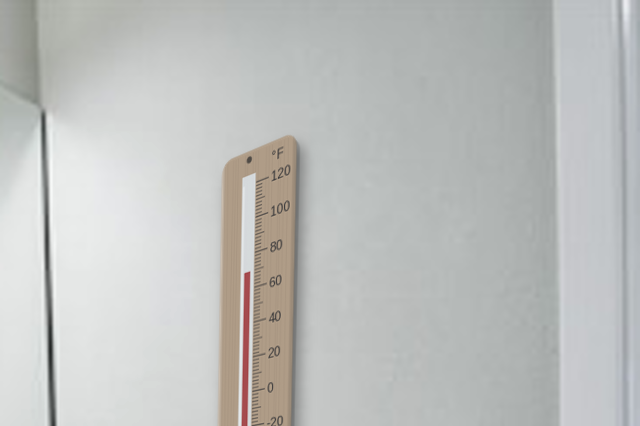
70 °F
